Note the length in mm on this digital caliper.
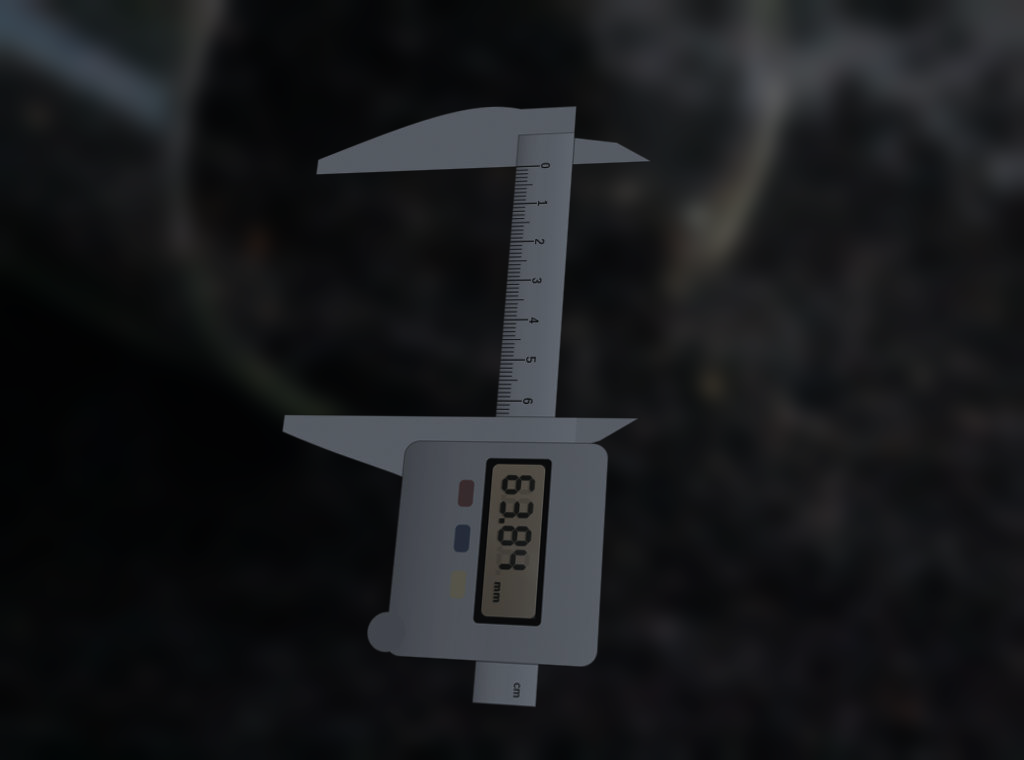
63.84 mm
